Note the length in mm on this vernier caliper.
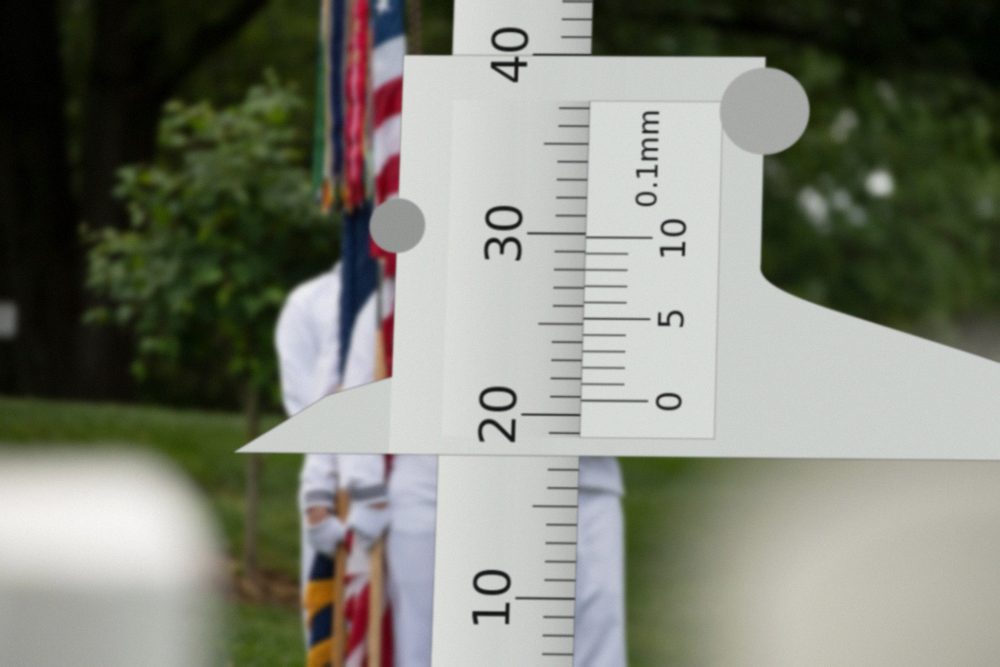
20.8 mm
